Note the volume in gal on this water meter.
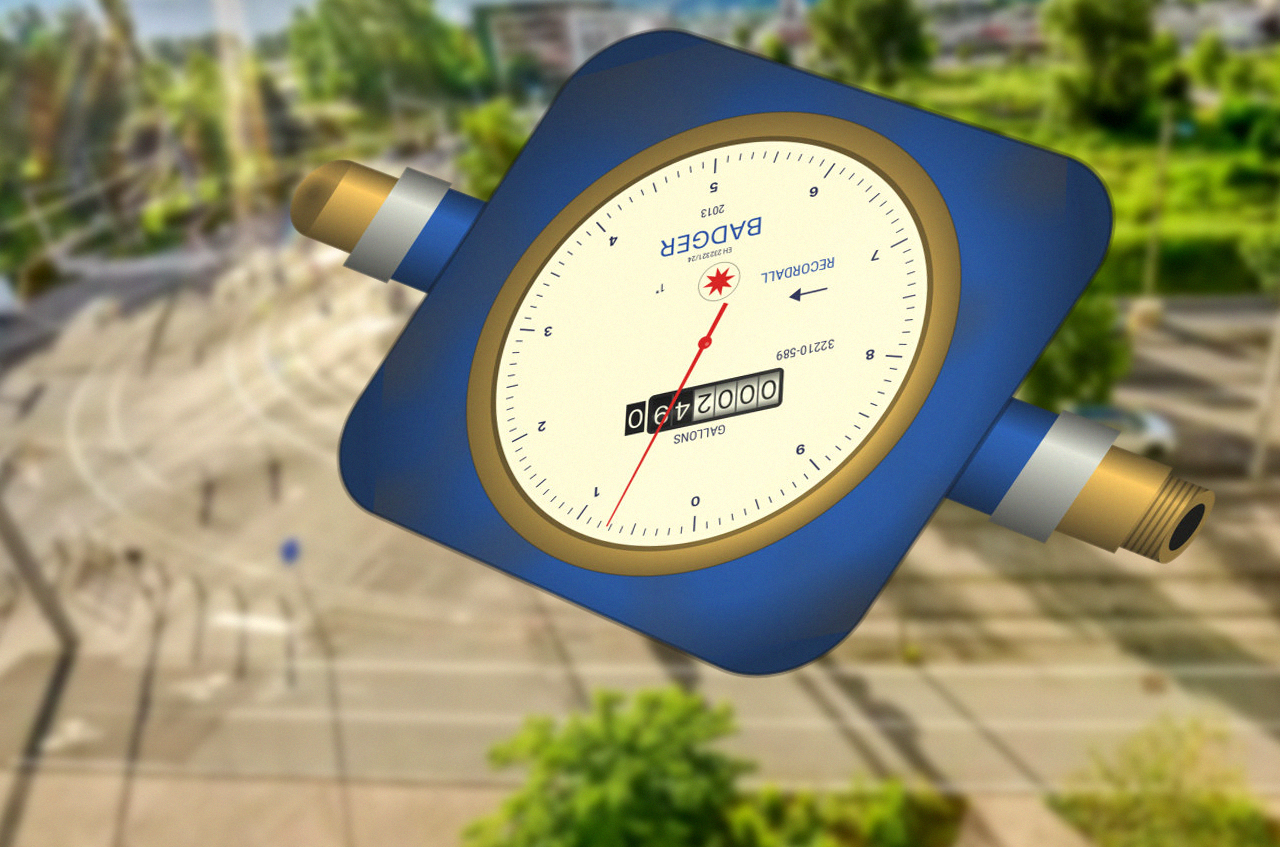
2490.7 gal
